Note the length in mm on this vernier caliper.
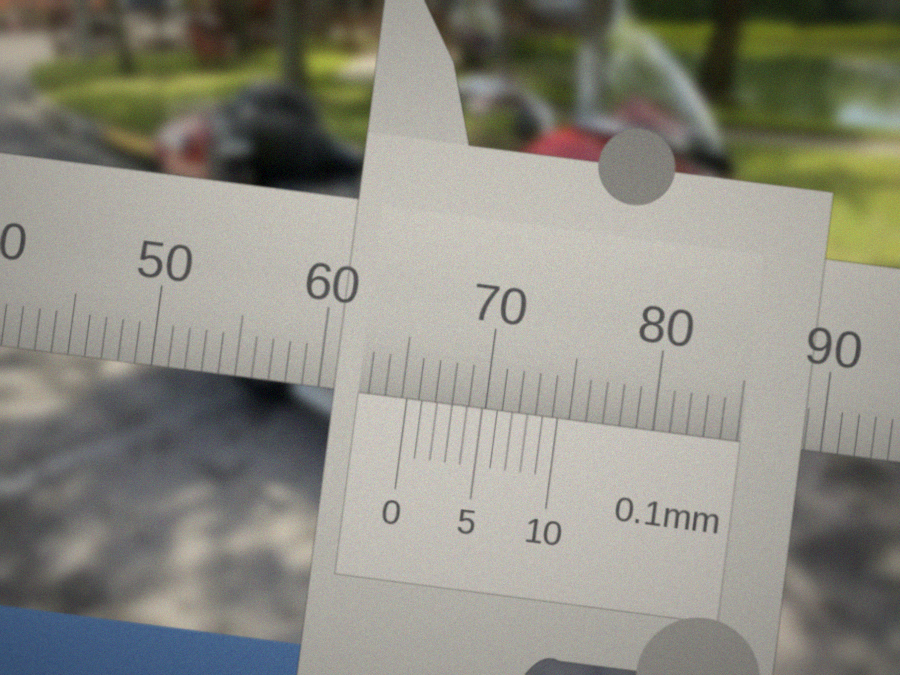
65.3 mm
